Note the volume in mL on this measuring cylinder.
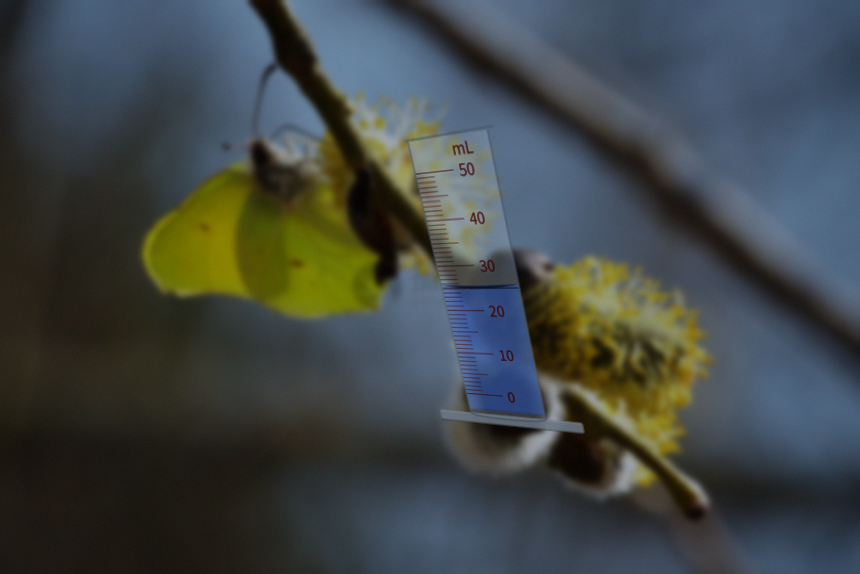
25 mL
